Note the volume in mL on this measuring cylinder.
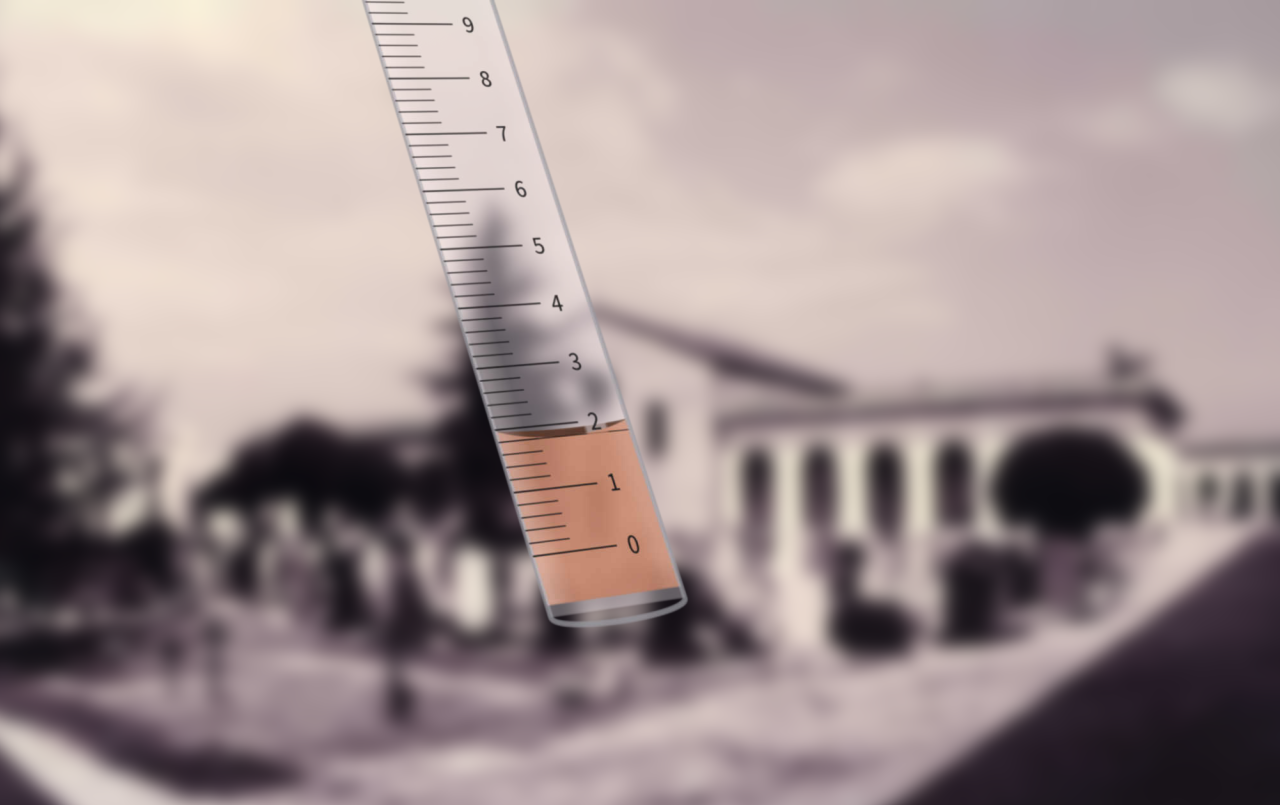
1.8 mL
